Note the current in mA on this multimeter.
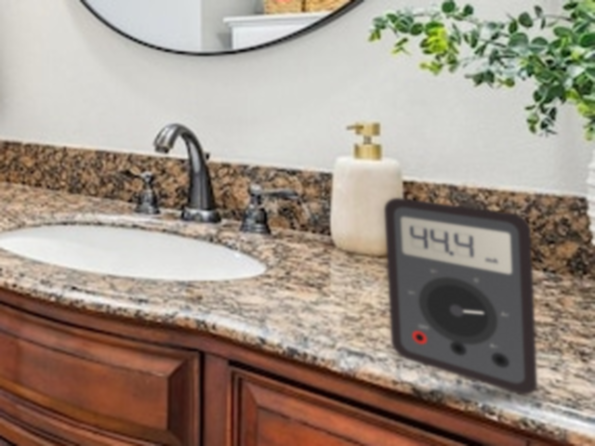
44.4 mA
